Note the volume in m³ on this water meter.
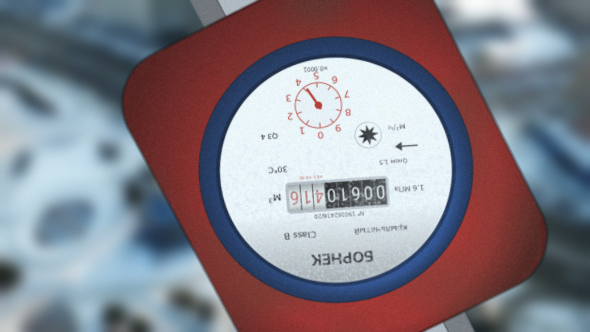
610.4164 m³
